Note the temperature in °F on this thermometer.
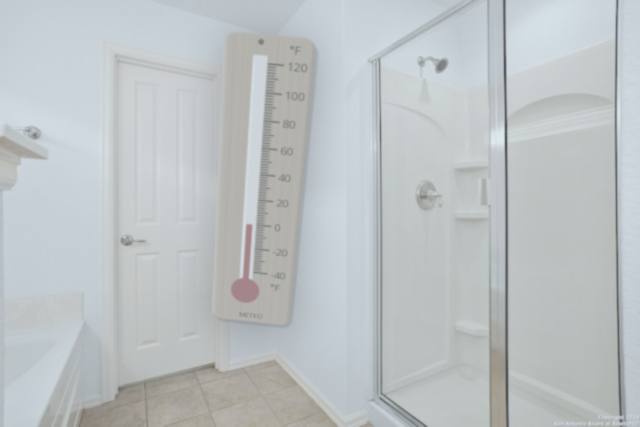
0 °F
